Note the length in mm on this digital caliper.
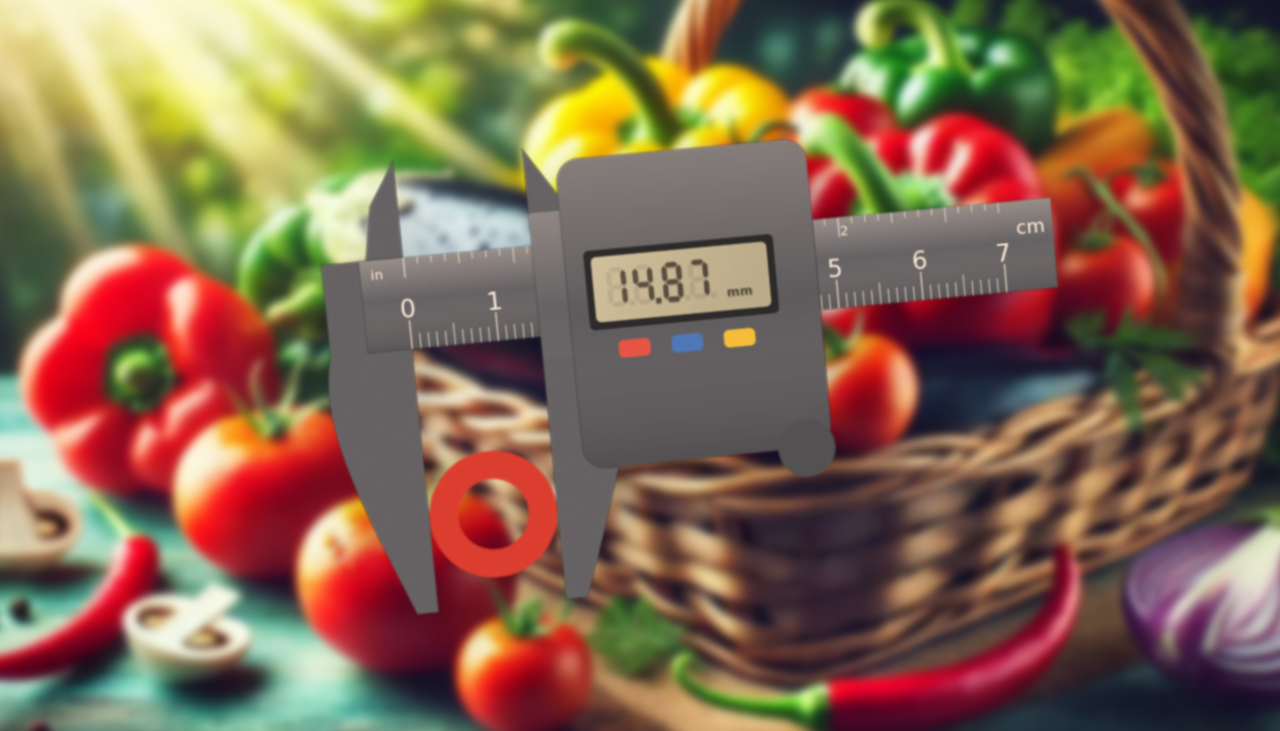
14.87 mm
